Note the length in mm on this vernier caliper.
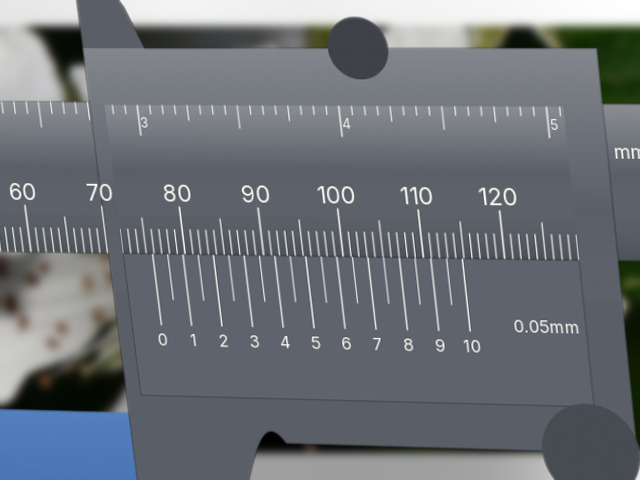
75.8 mm
